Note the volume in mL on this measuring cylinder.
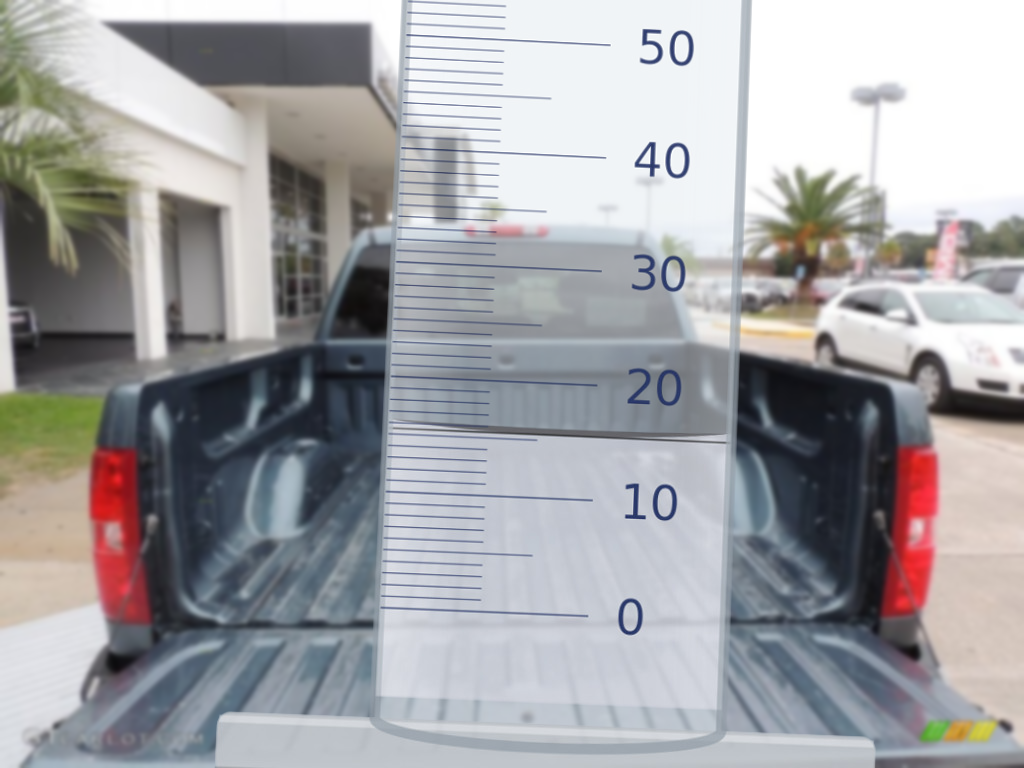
15.5 mL
